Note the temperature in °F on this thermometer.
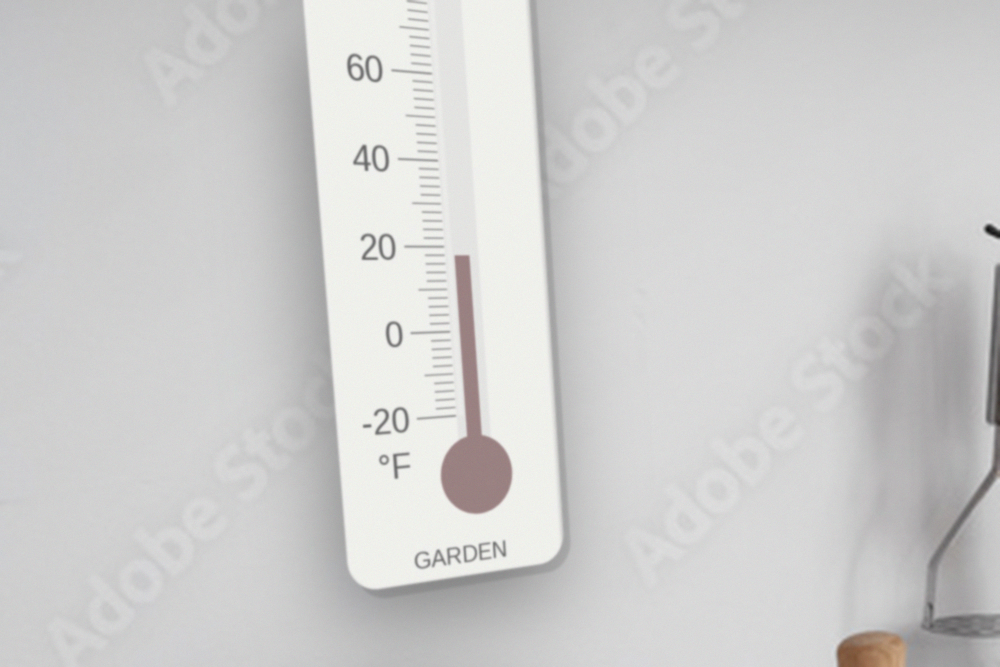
18 °F
